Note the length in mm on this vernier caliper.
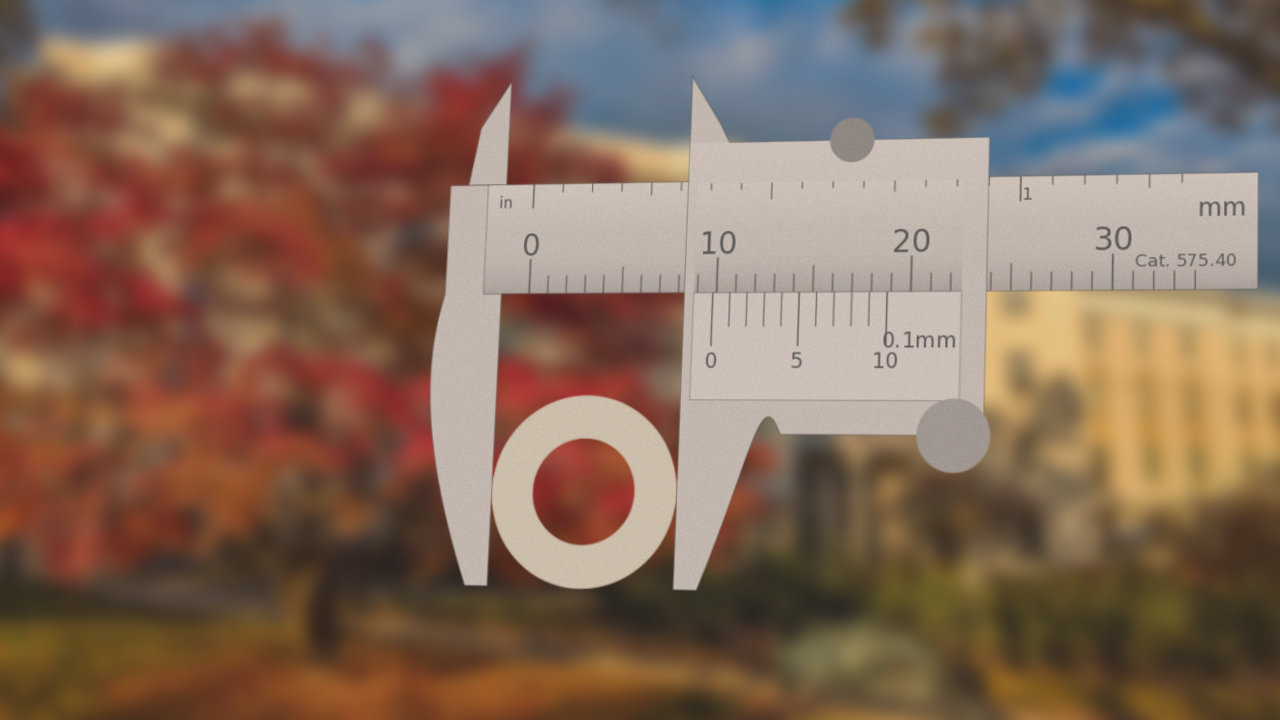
9.8 mm
